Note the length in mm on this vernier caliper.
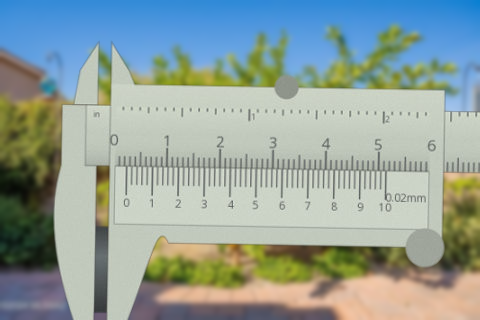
2.4 mm
